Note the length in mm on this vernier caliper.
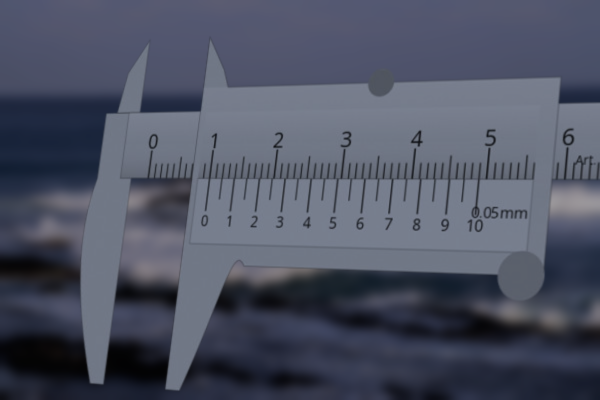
10.0 mm
